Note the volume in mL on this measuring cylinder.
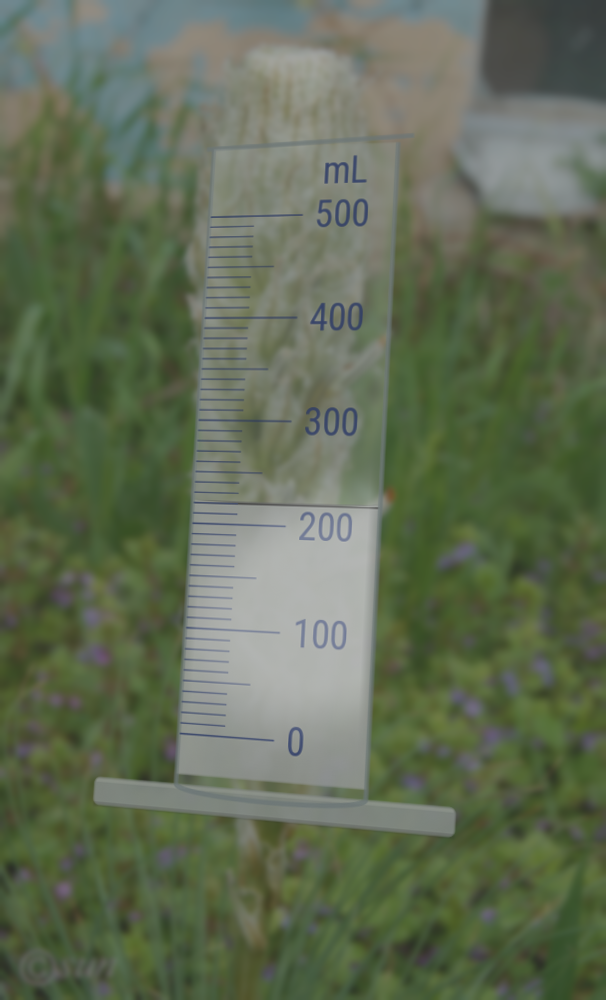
220 mL
